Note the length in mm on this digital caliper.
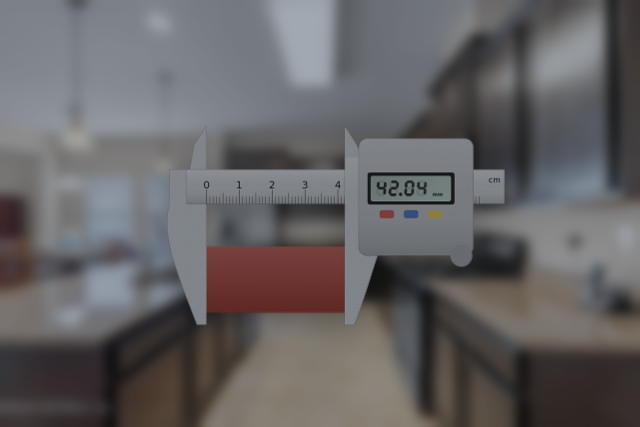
42.04 mm
